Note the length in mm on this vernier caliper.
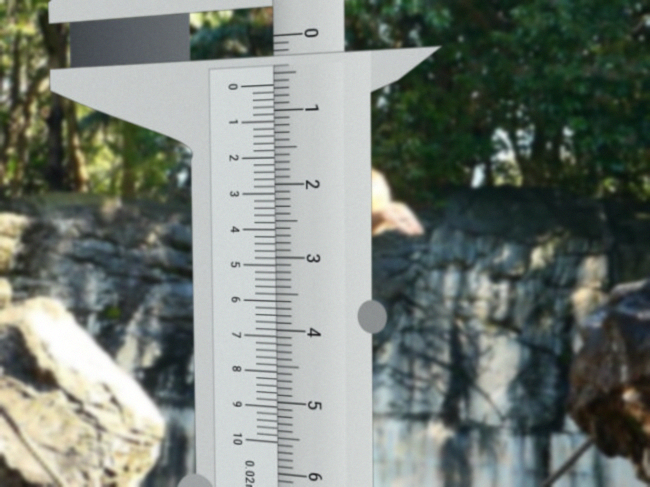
6.6 mm
